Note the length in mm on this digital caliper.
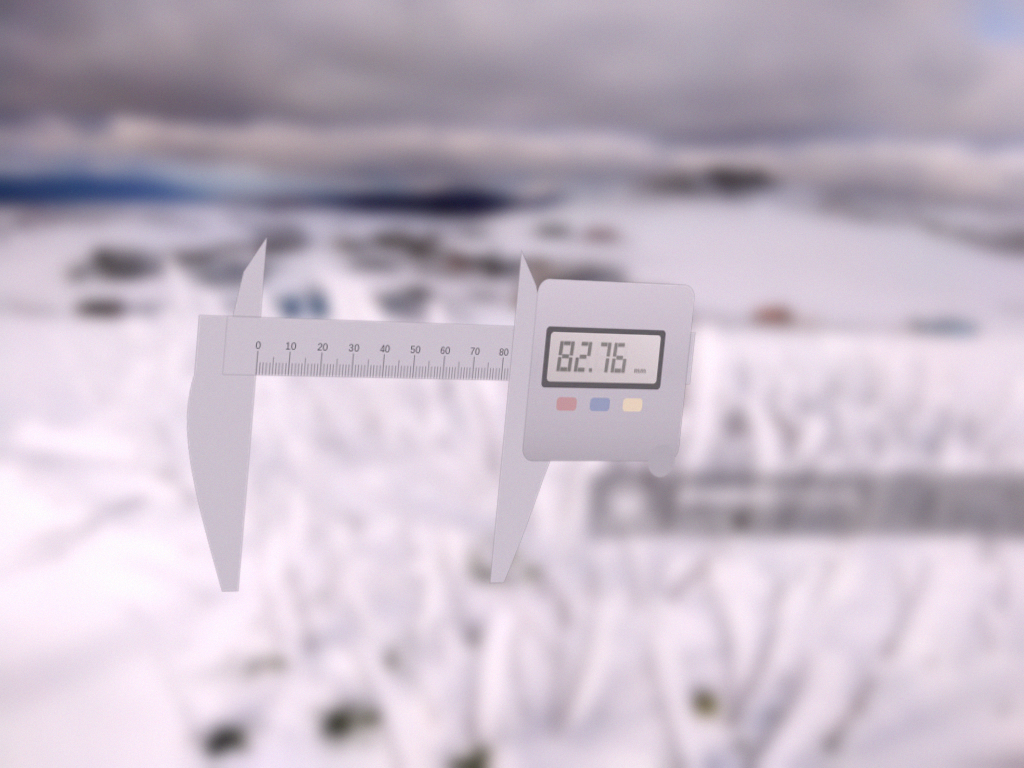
82.76 mm
